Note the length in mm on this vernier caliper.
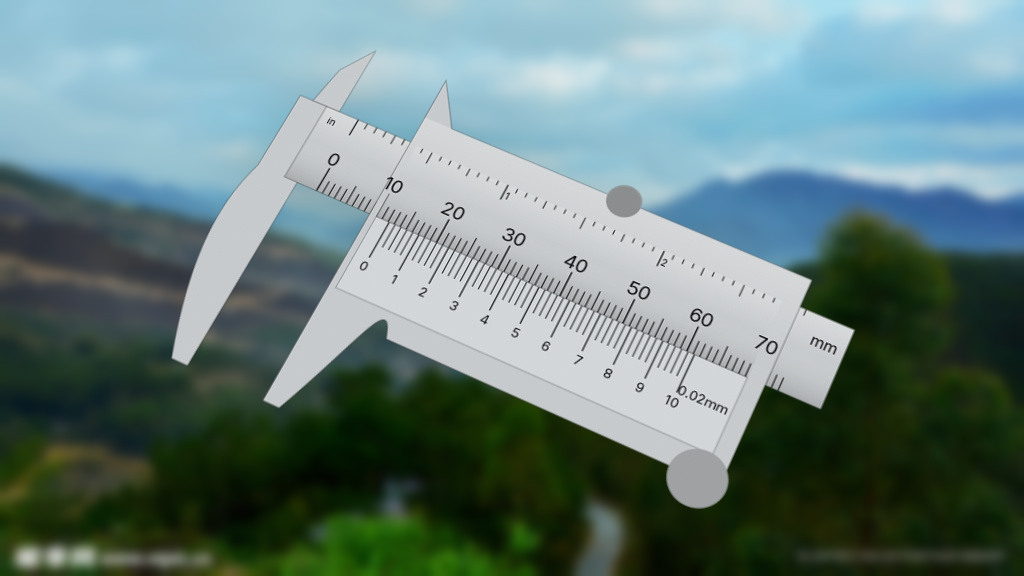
12.2 mm
